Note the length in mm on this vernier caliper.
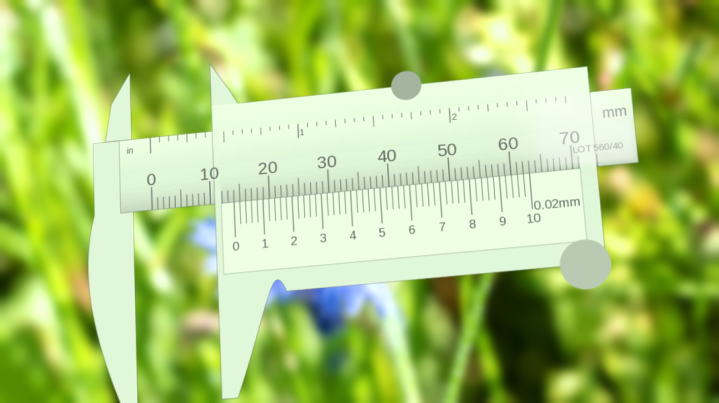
14.0 mm
